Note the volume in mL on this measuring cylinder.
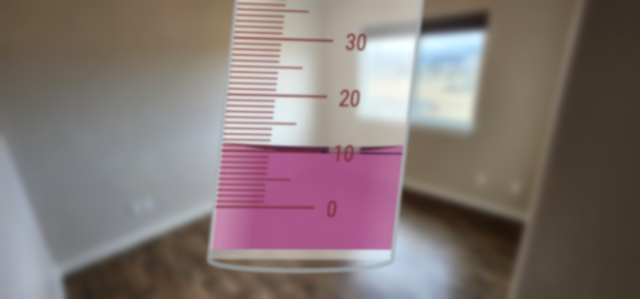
10 mL
